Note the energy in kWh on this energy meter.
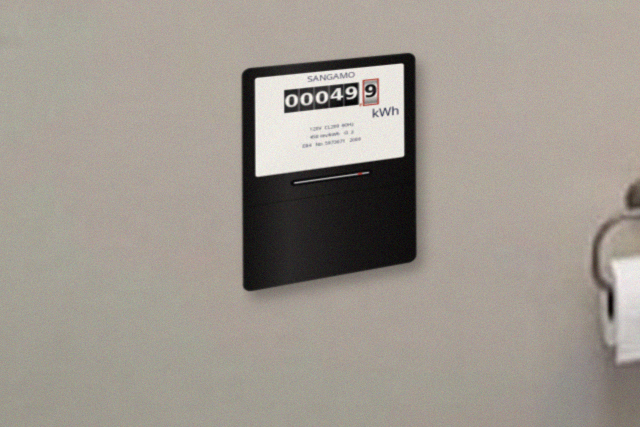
49.9 kWh
